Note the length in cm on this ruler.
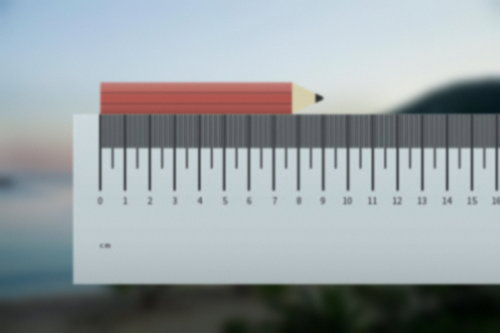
9 cm
